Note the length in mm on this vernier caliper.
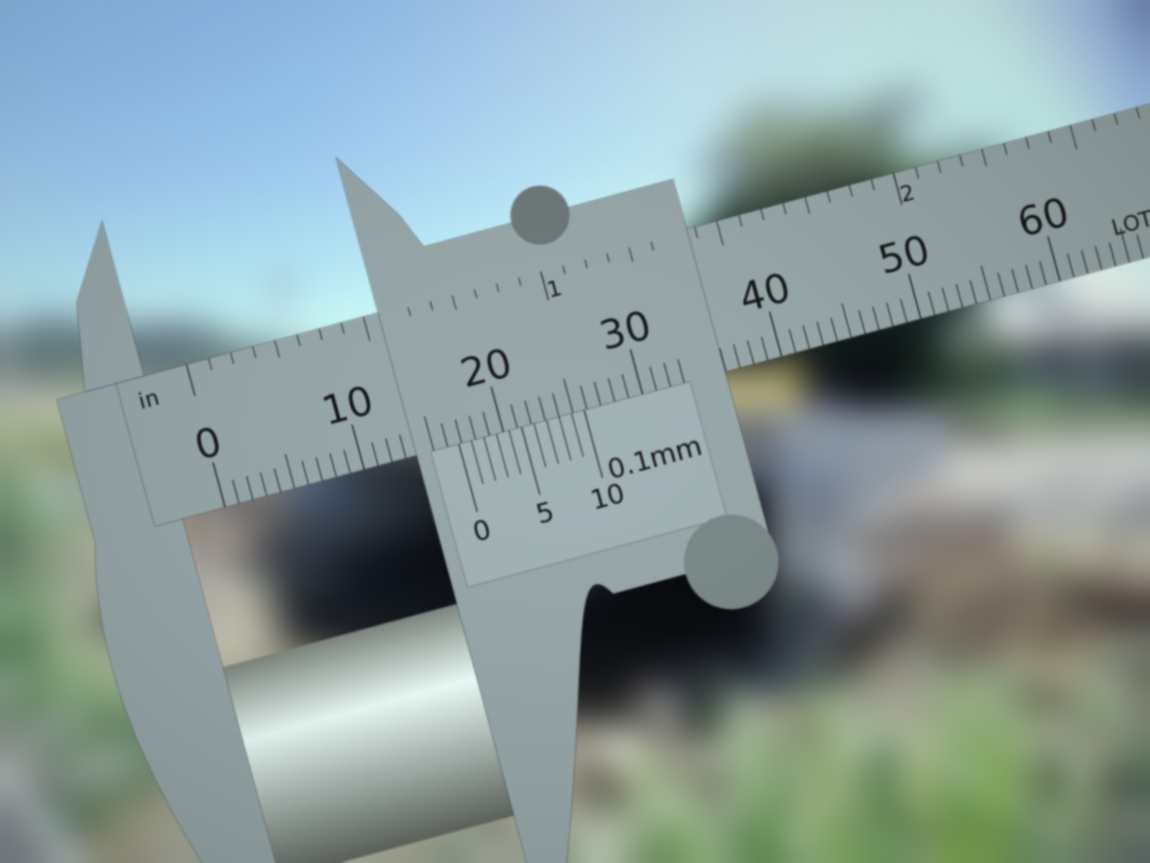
16.8 mm
